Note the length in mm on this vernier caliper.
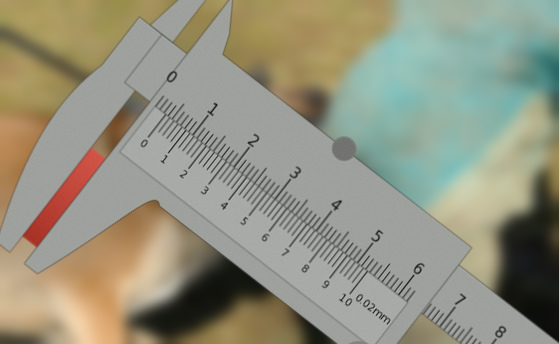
3.5 mm
